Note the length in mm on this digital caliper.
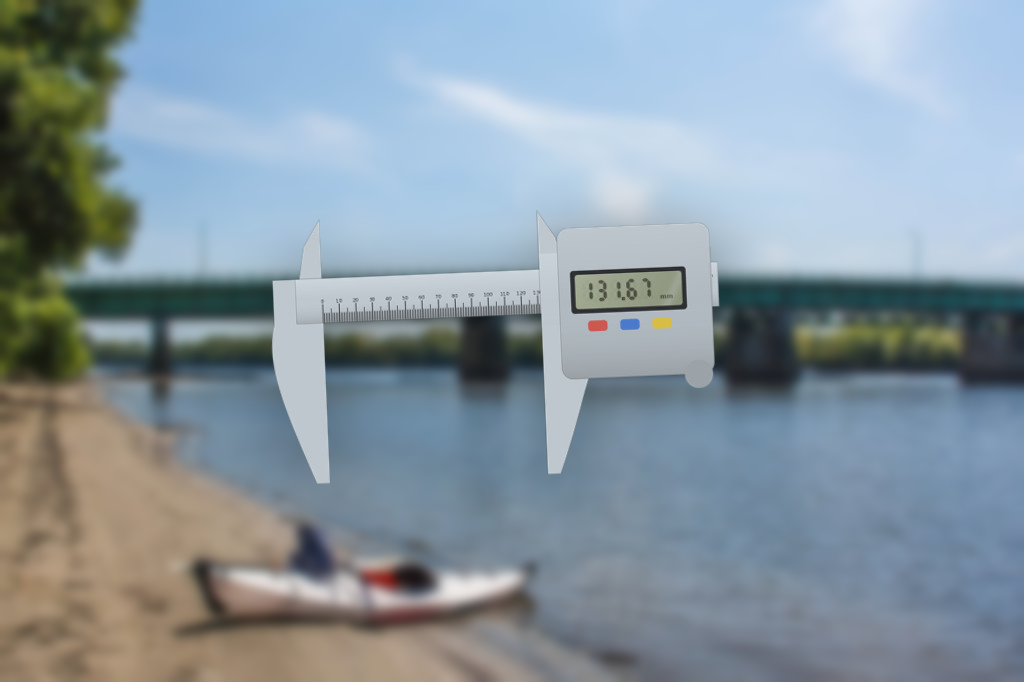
131.67 mm
